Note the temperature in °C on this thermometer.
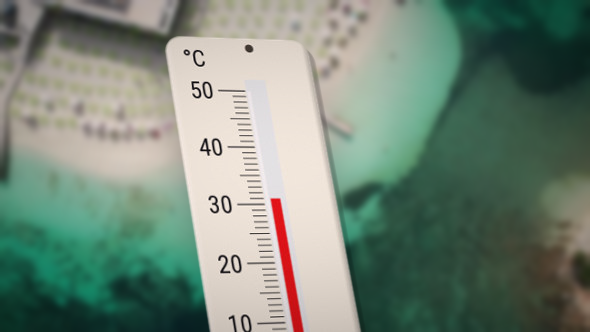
31 °C
